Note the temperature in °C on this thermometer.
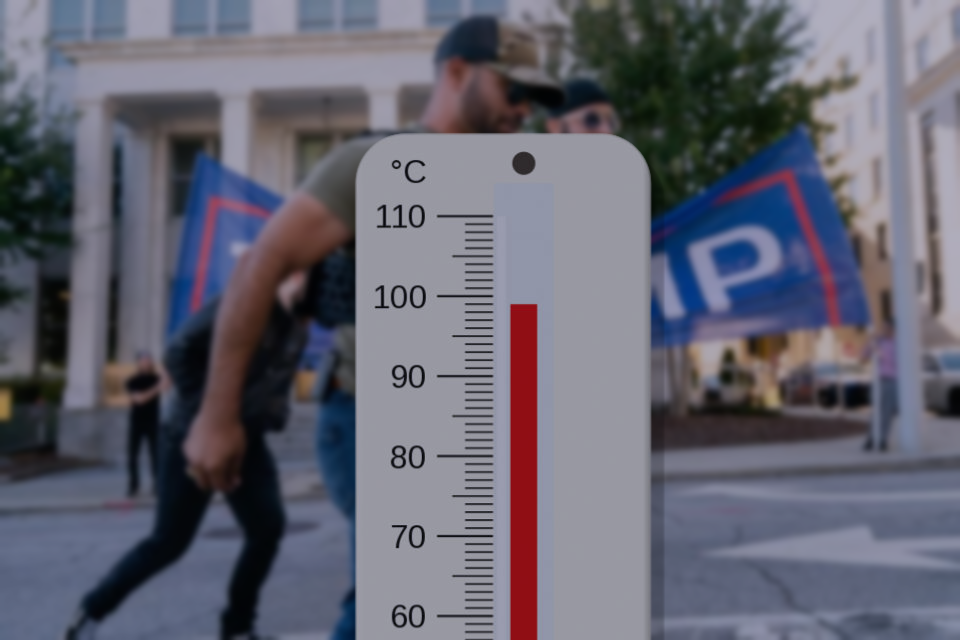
99 °C
